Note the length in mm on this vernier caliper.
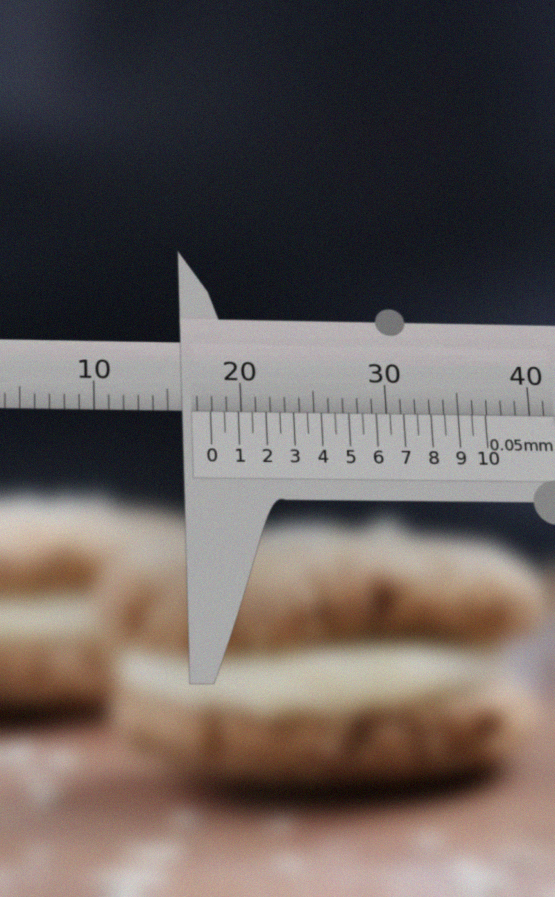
17.9 mm
